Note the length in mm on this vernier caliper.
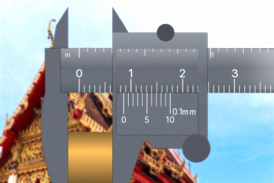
8.6 mm
